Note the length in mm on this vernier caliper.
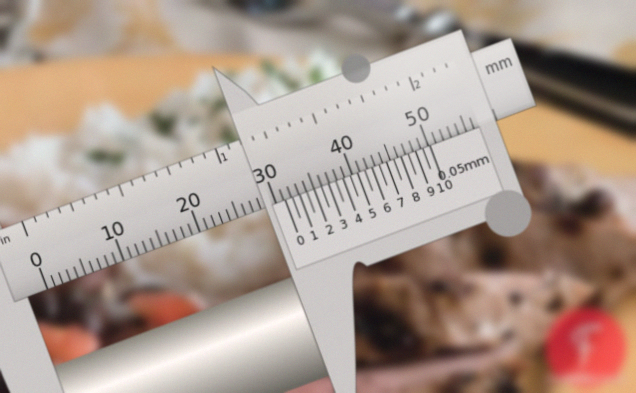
31.2 mm
